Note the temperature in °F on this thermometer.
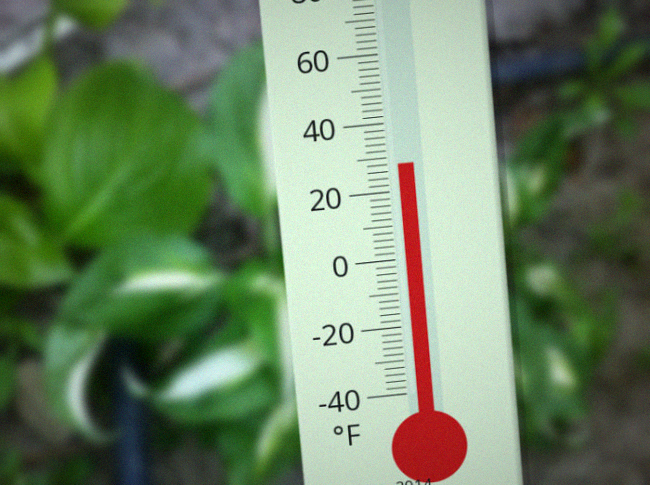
28 °F
